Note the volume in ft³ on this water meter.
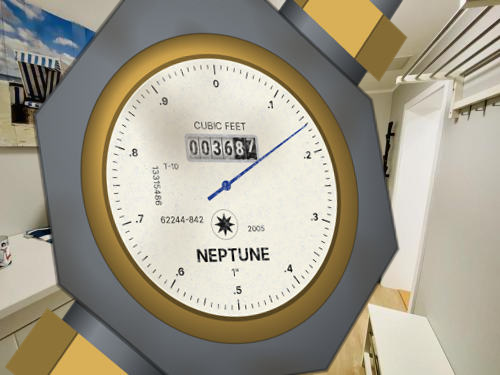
3687.16 ft³
